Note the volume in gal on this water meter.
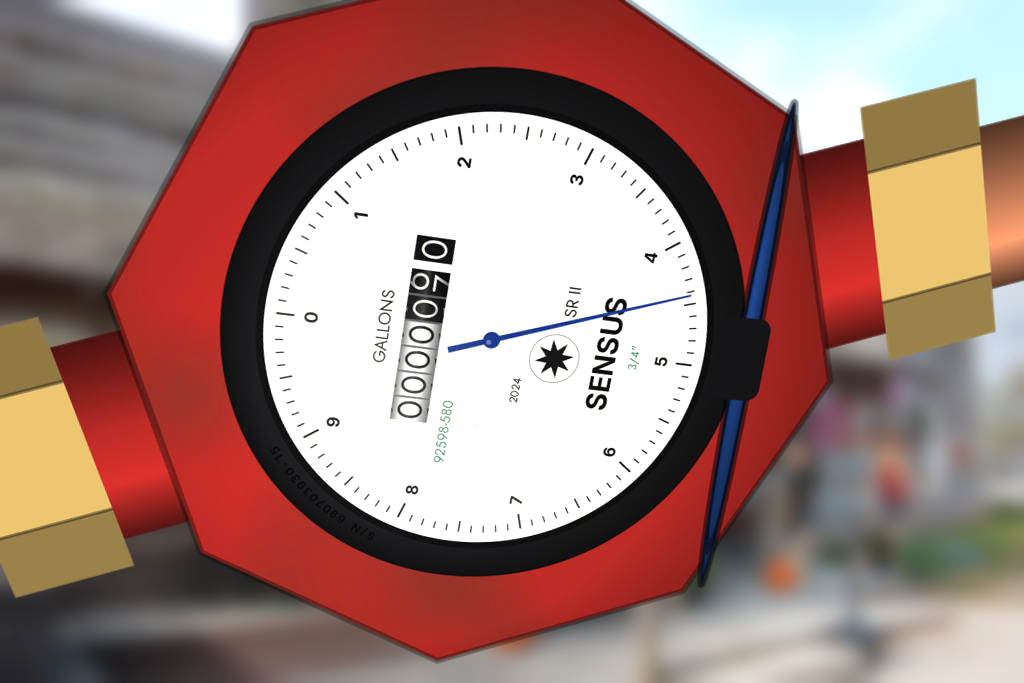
64.4 gal
